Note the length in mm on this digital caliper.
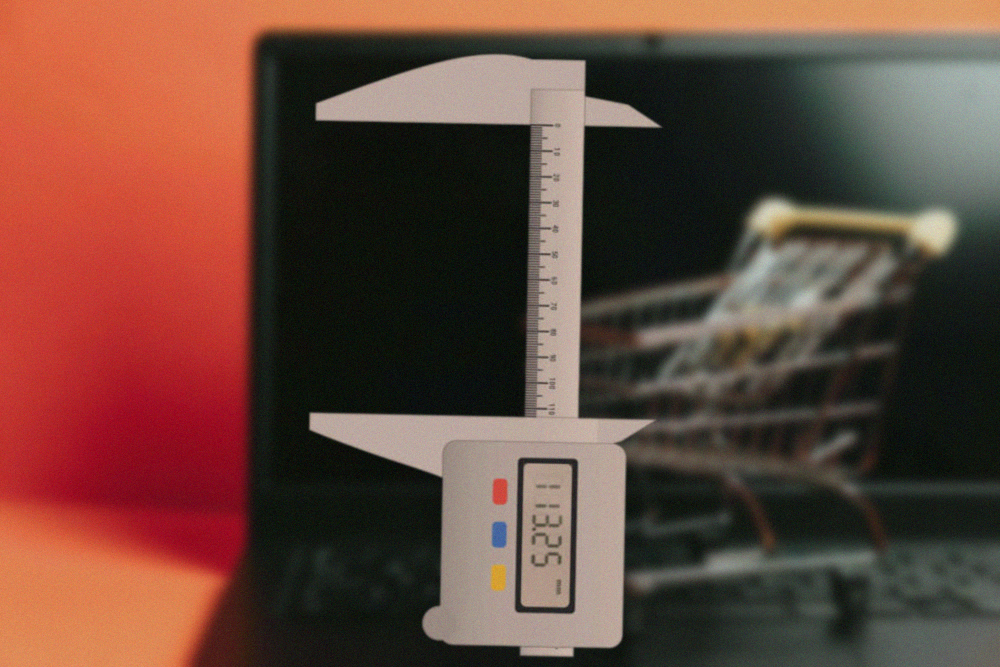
113.25 mm
